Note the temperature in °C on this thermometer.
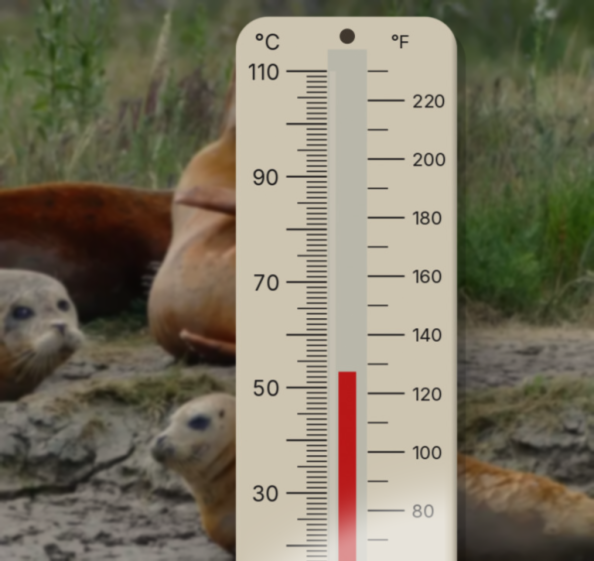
53 °C
